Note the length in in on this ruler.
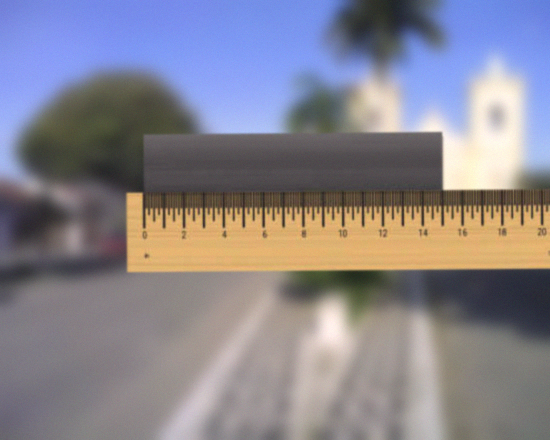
15 in
